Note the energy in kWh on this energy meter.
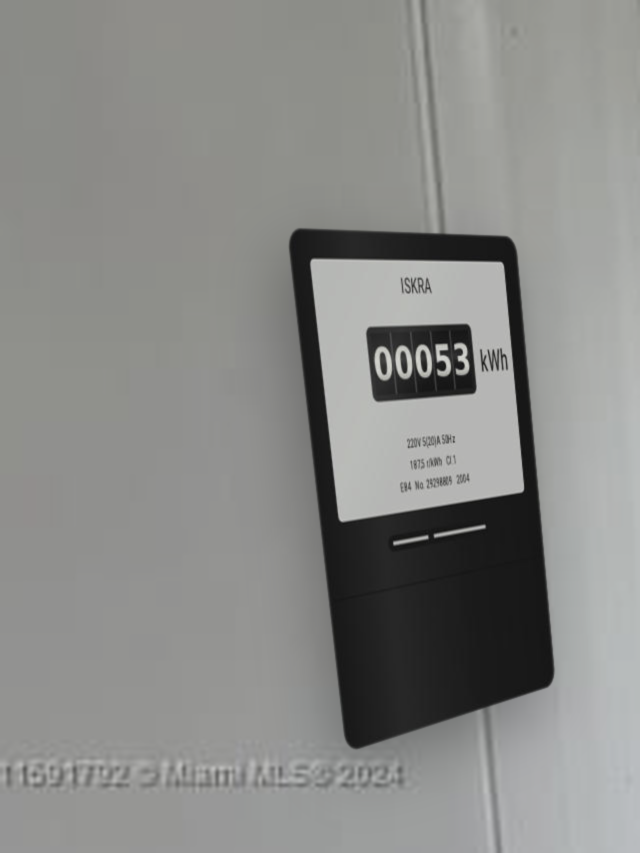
53 kWh
